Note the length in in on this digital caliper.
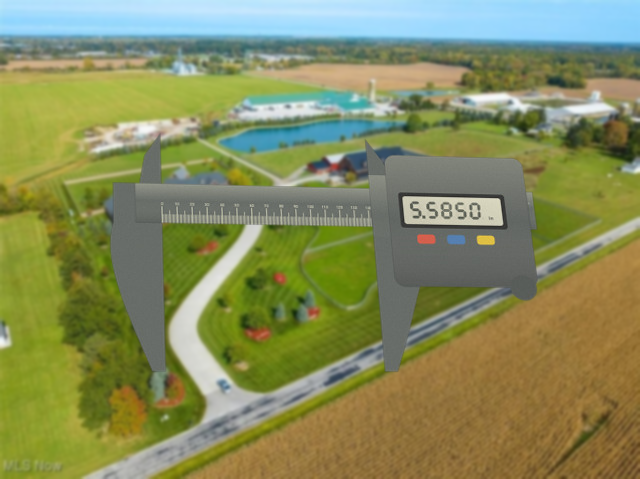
5.5850 in
